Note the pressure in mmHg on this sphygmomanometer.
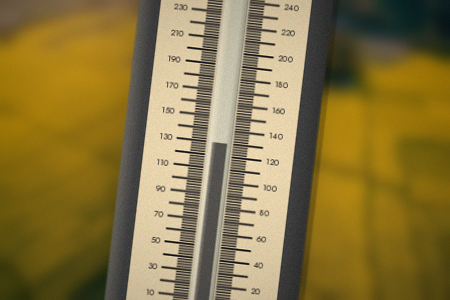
130 mmHg
